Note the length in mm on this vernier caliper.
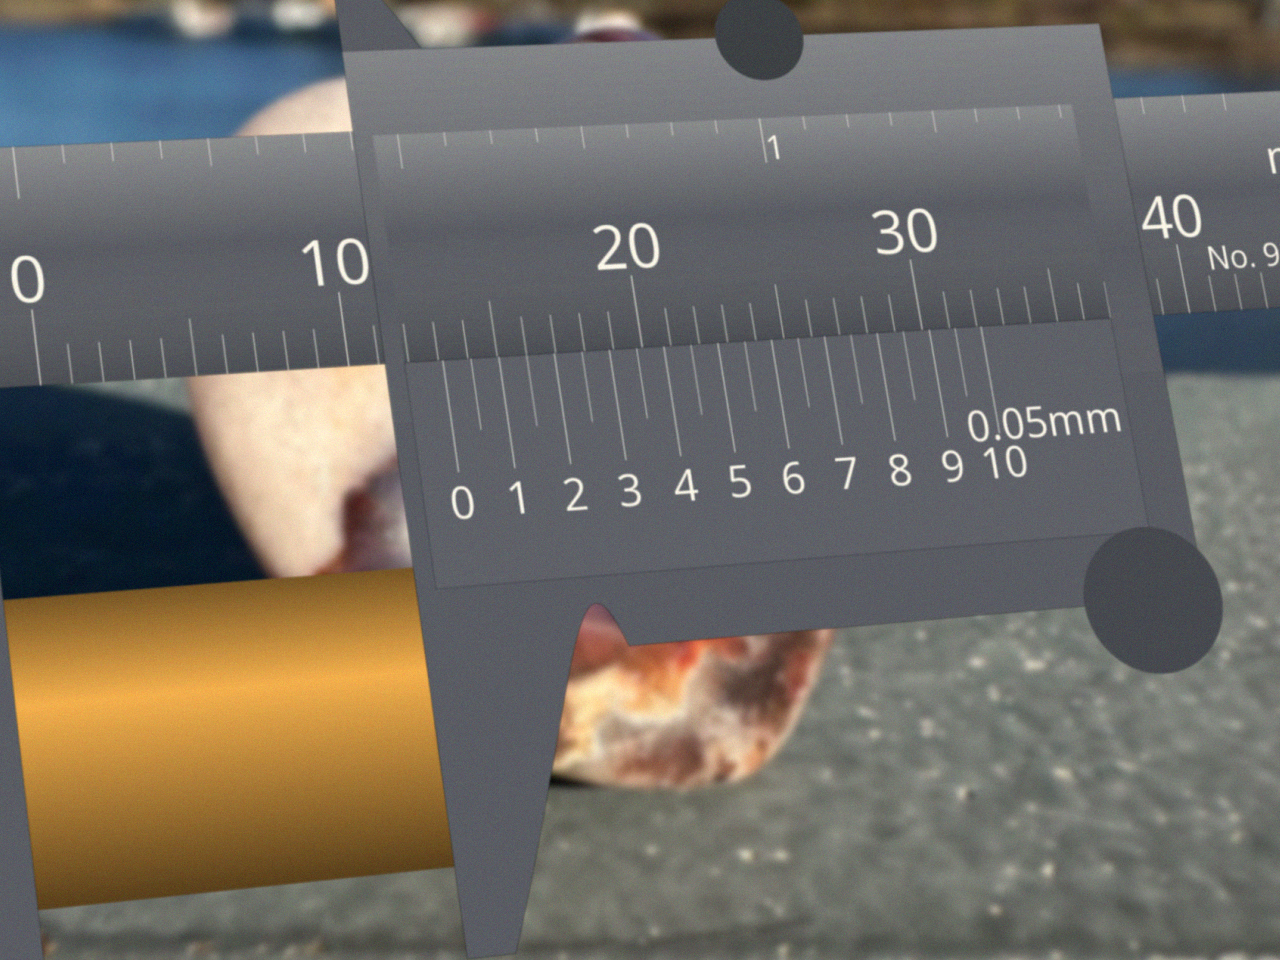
13.15 mm
